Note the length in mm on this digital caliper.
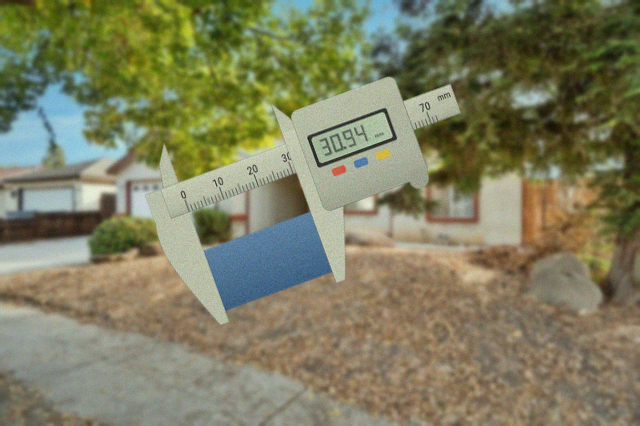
30.94 mm
